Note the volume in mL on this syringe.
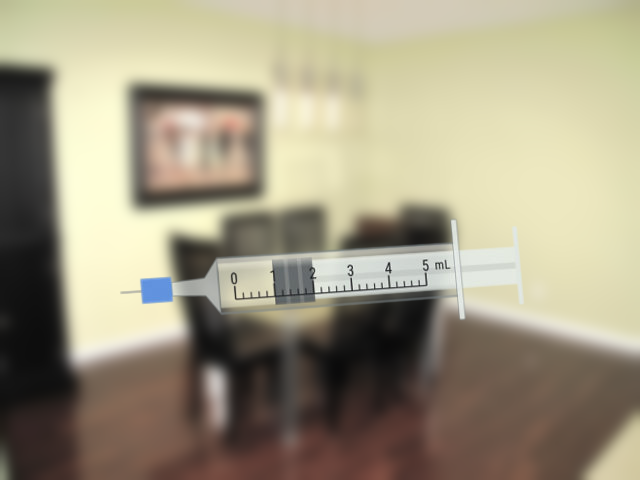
1 mL
